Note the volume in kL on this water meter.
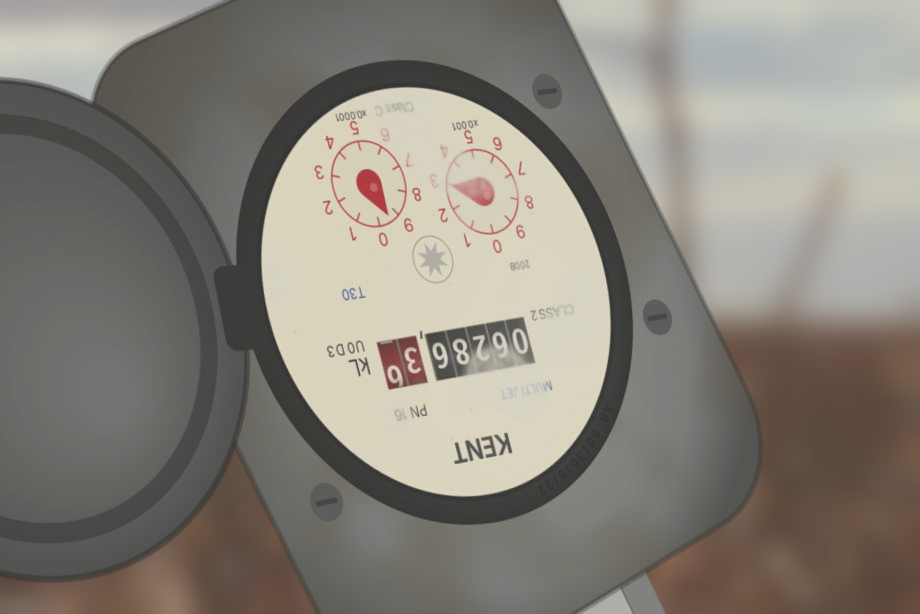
6286.3629 kL
